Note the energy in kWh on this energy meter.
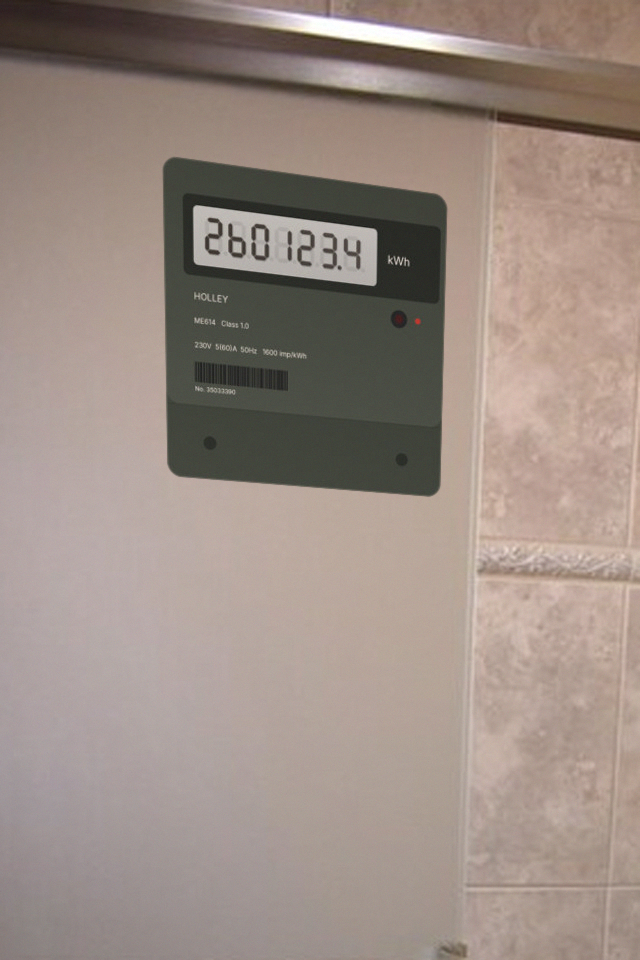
260123.4 kWh
